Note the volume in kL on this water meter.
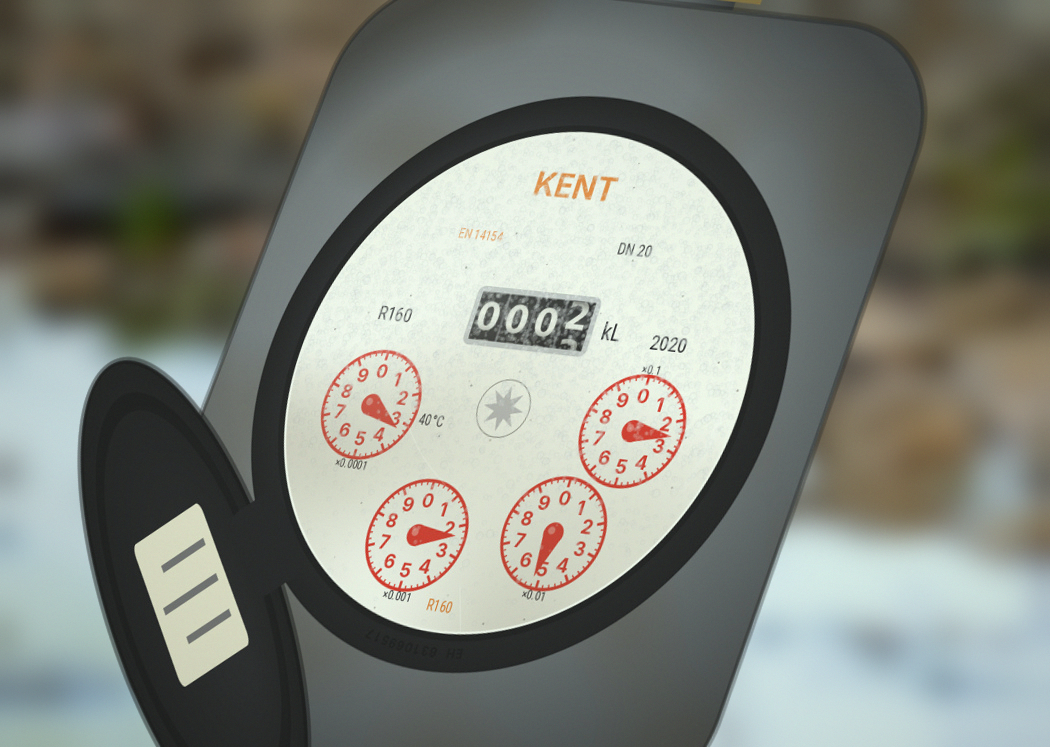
2.2523 kL
